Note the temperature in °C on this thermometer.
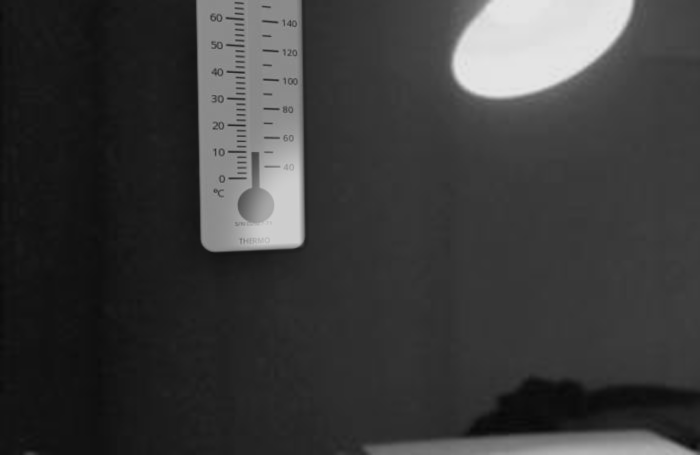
10 °C
